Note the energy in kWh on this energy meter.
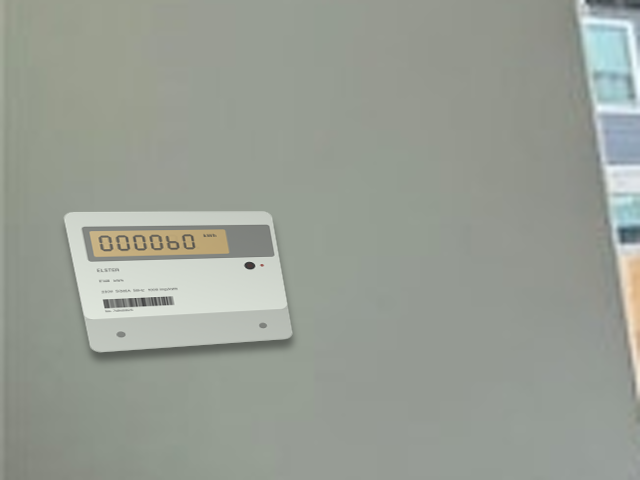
60 kWh
